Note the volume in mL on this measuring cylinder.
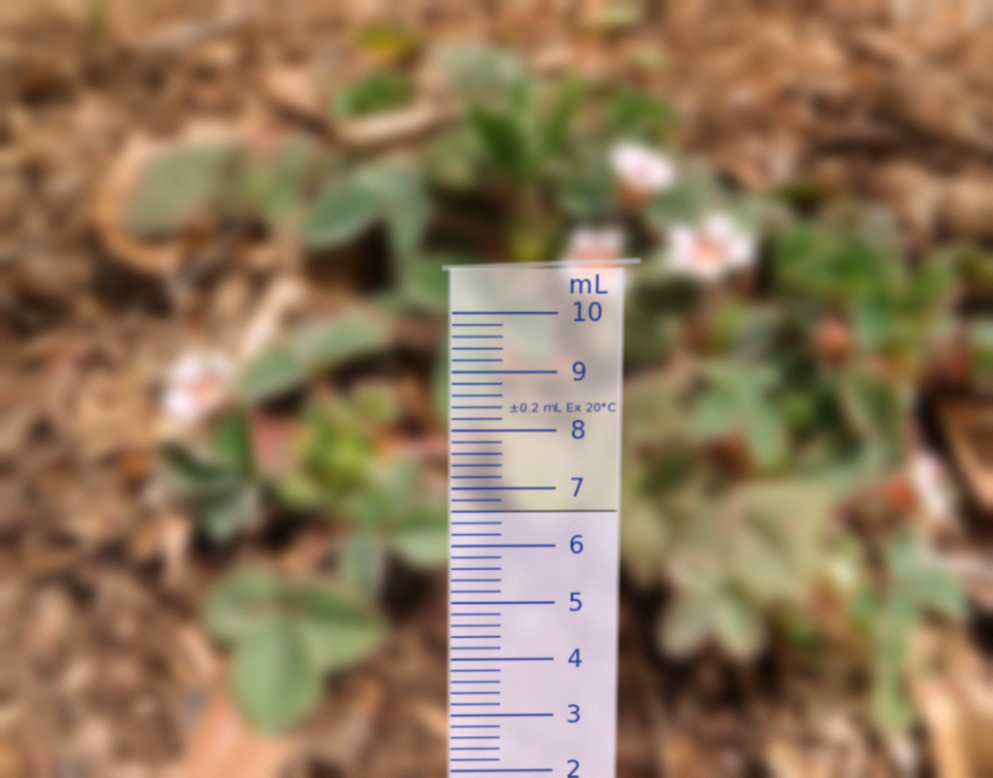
6.6 mL
